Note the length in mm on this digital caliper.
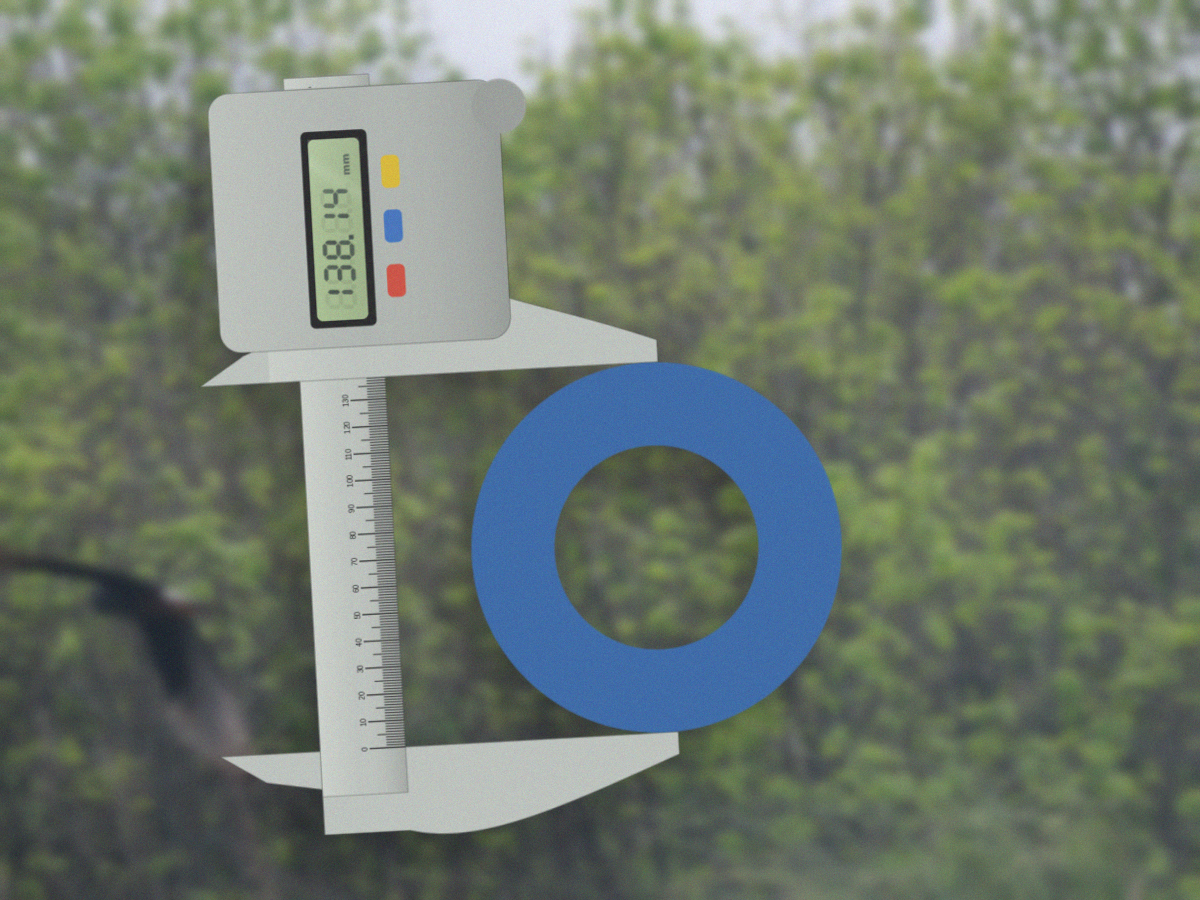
138.14 mm
